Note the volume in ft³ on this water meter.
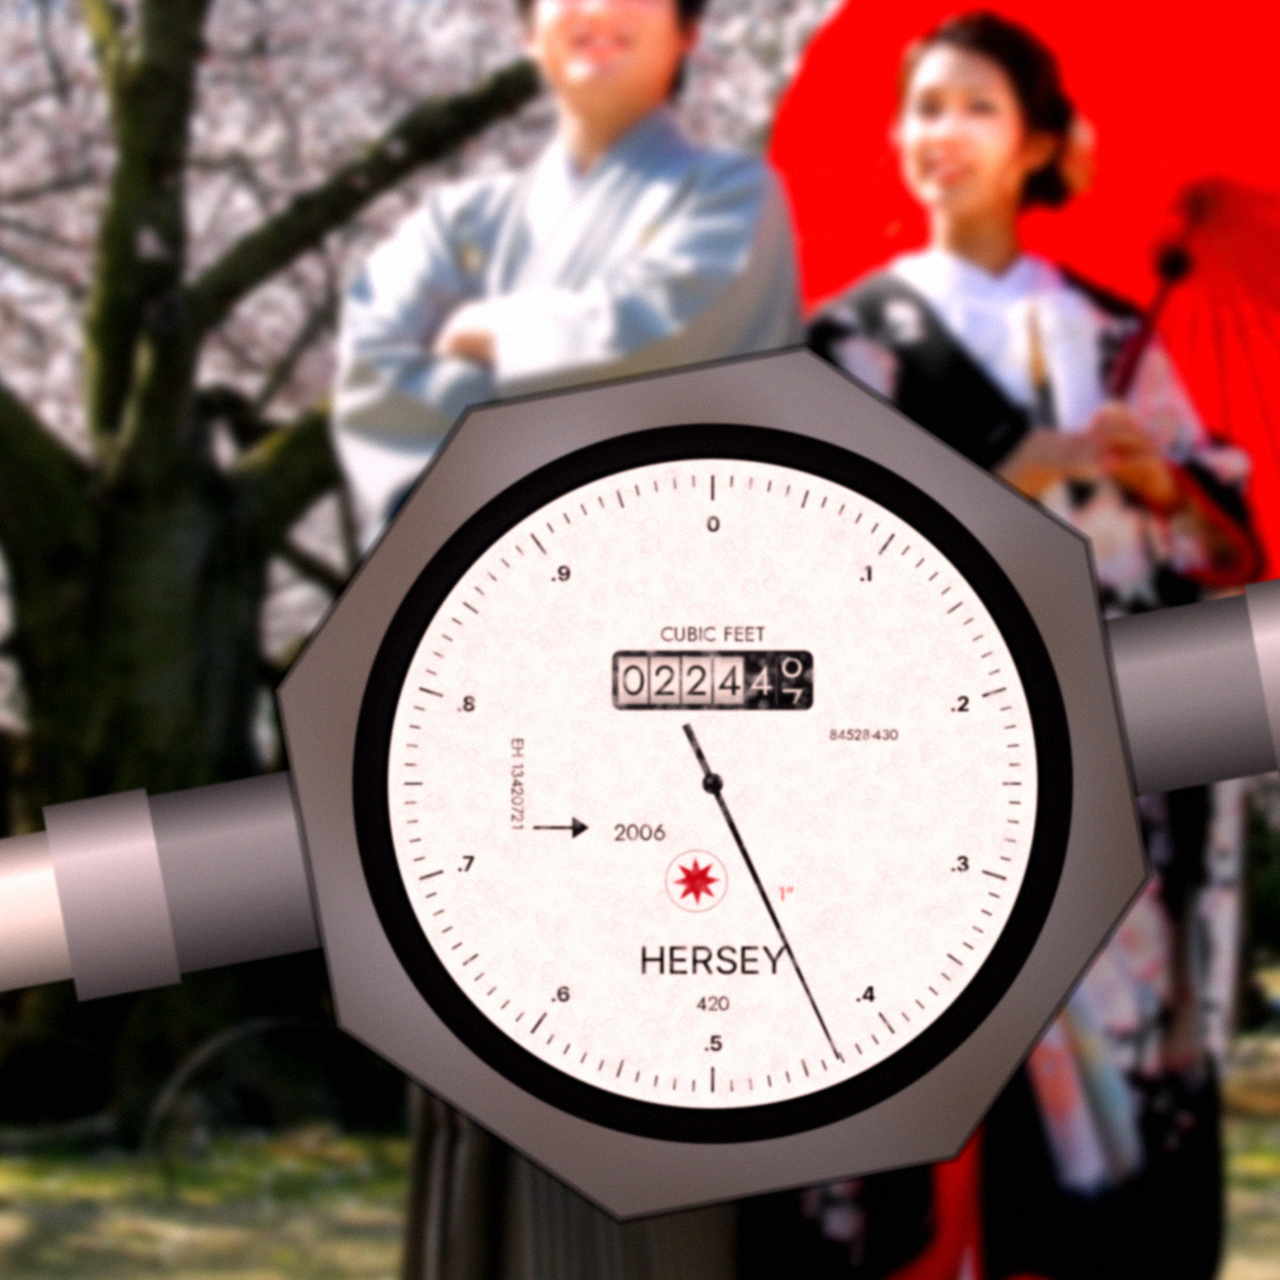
22446.43 ft³
